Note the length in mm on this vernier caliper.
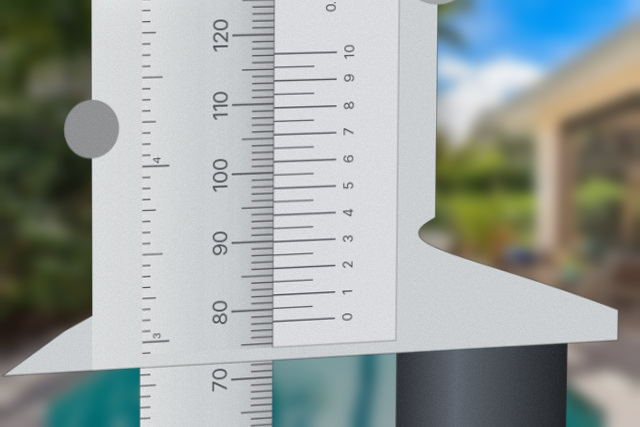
78.2 mm
